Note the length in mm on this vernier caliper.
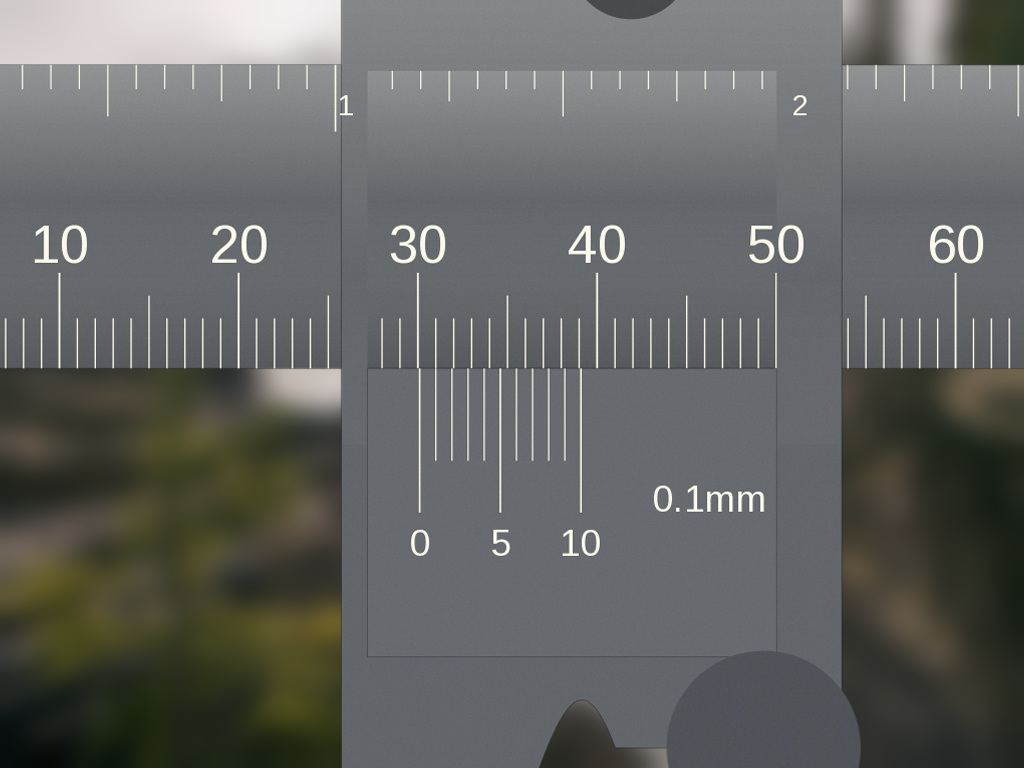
30.1 mm
